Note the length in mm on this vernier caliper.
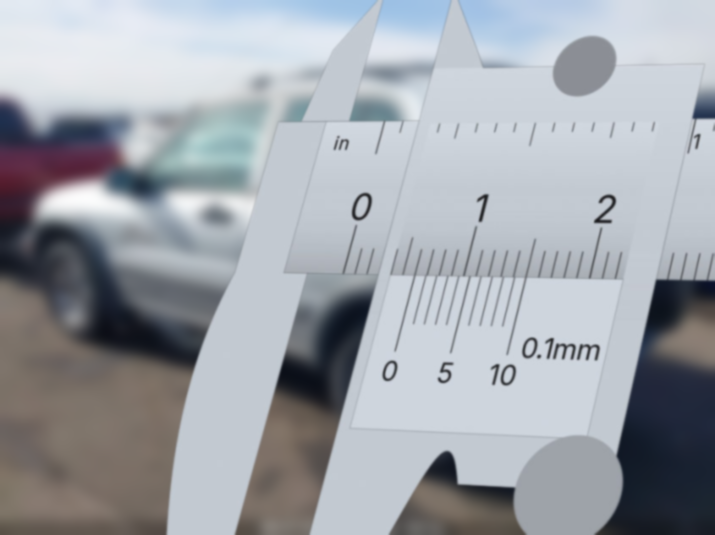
6.0 mm
